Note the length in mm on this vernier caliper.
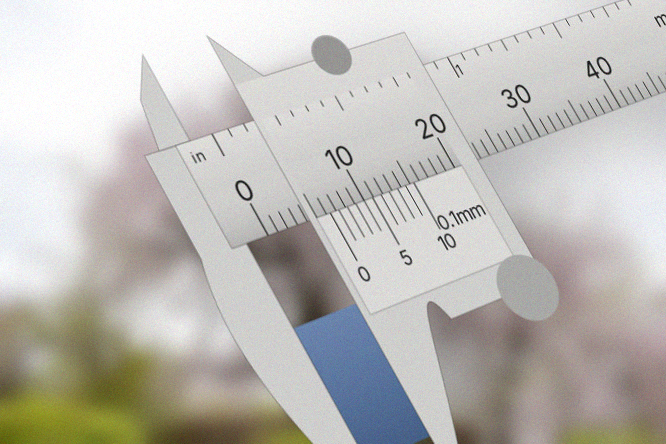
6.4 mm
